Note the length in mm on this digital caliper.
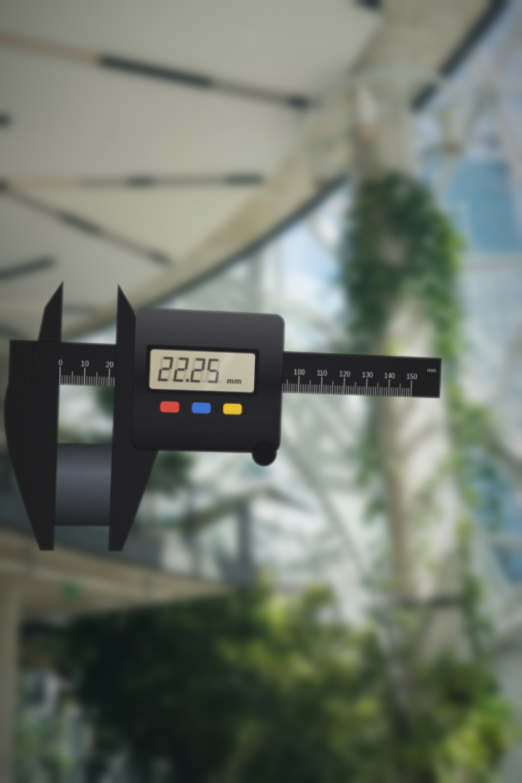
22.25 mm
